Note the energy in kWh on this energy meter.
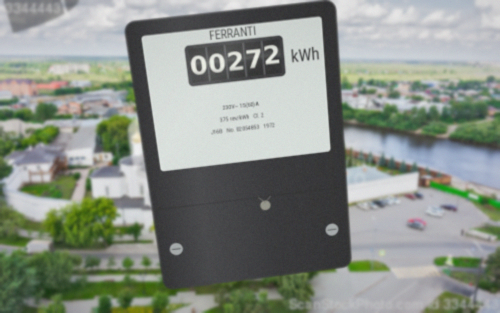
272 kWh
